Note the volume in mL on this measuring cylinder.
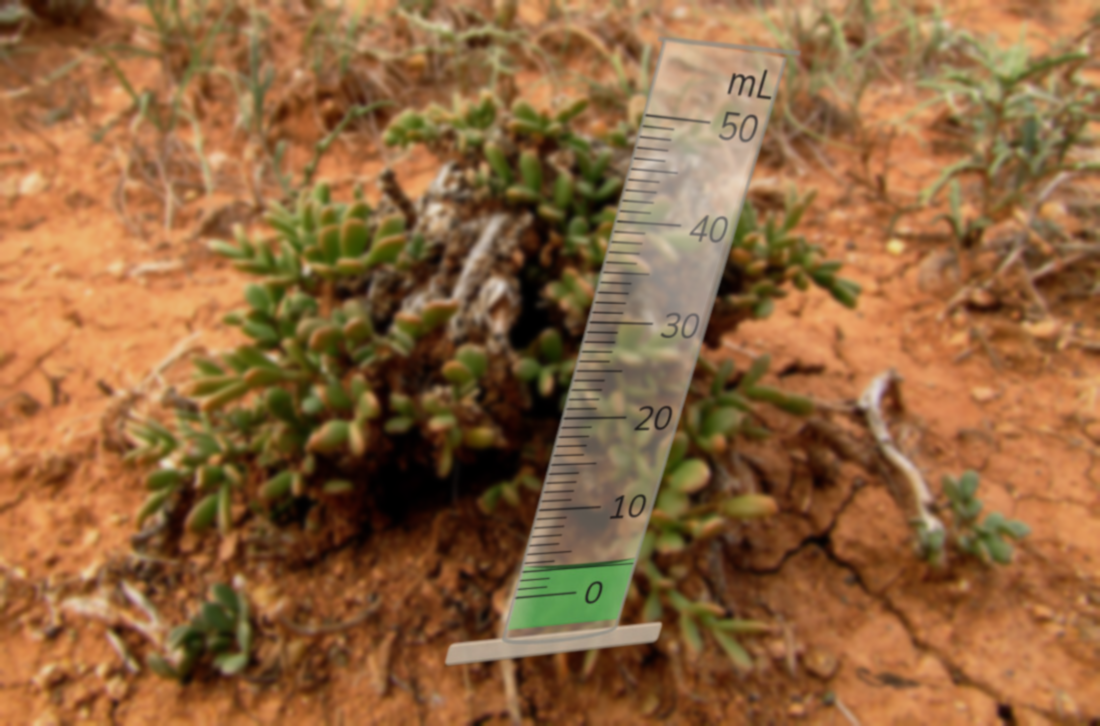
3 mL
